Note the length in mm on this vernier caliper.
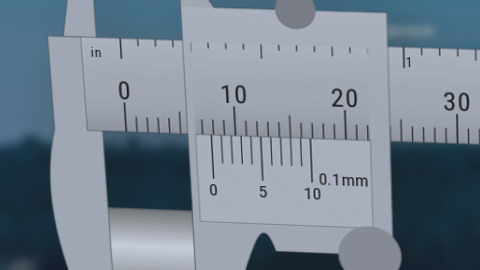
7.8 mm
